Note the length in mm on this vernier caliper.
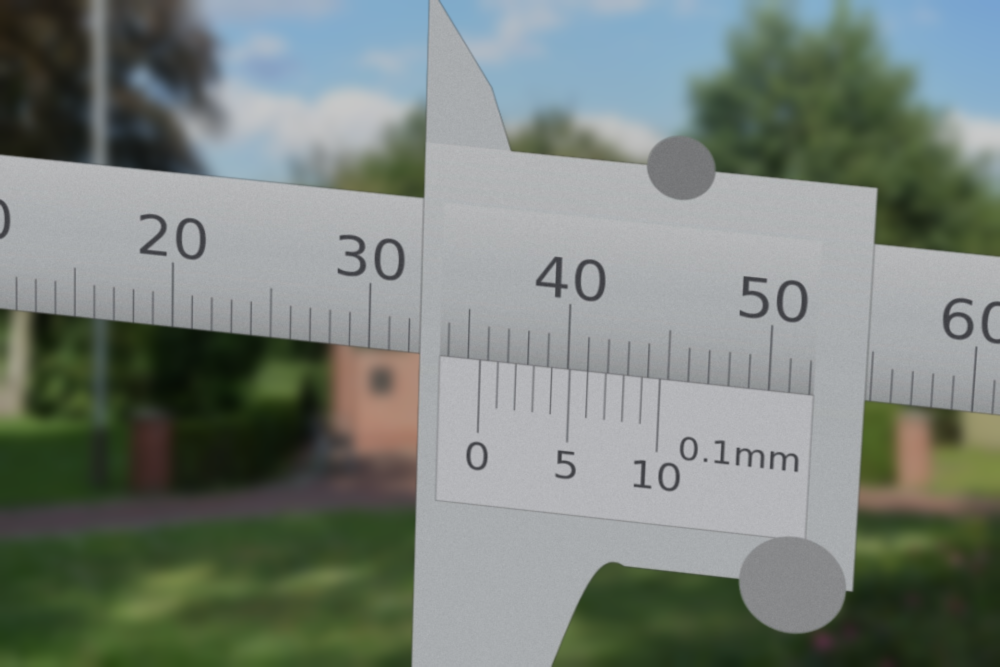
35.6 mm
